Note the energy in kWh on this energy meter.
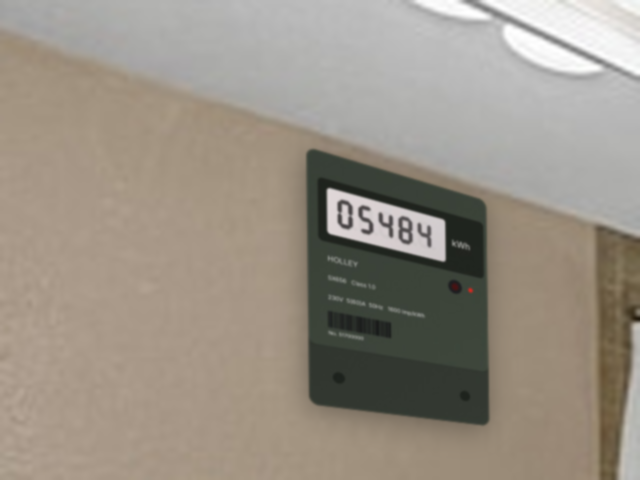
5484 kWh
